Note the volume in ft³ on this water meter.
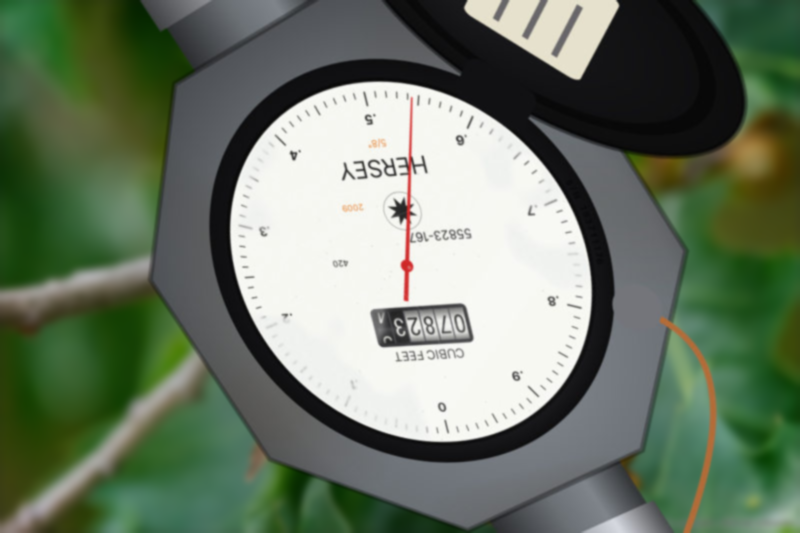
78233.54 ft³
